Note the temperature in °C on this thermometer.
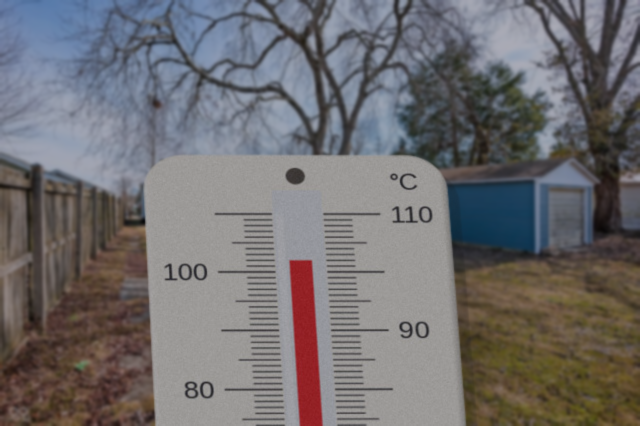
102 °C
